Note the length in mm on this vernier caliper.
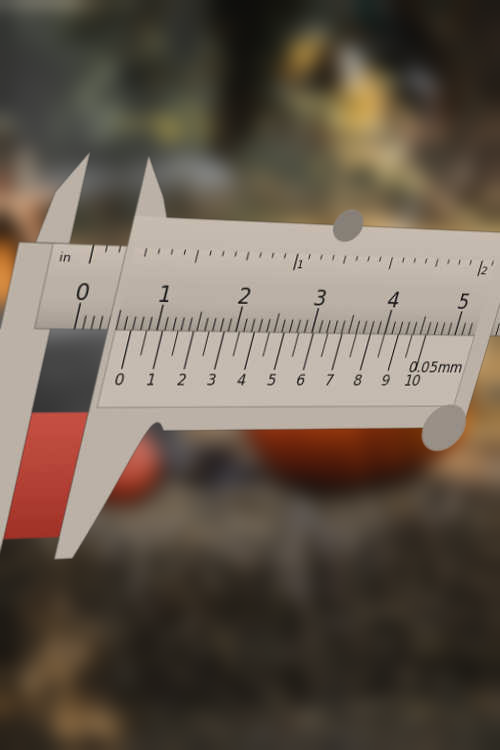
6.8 mm
